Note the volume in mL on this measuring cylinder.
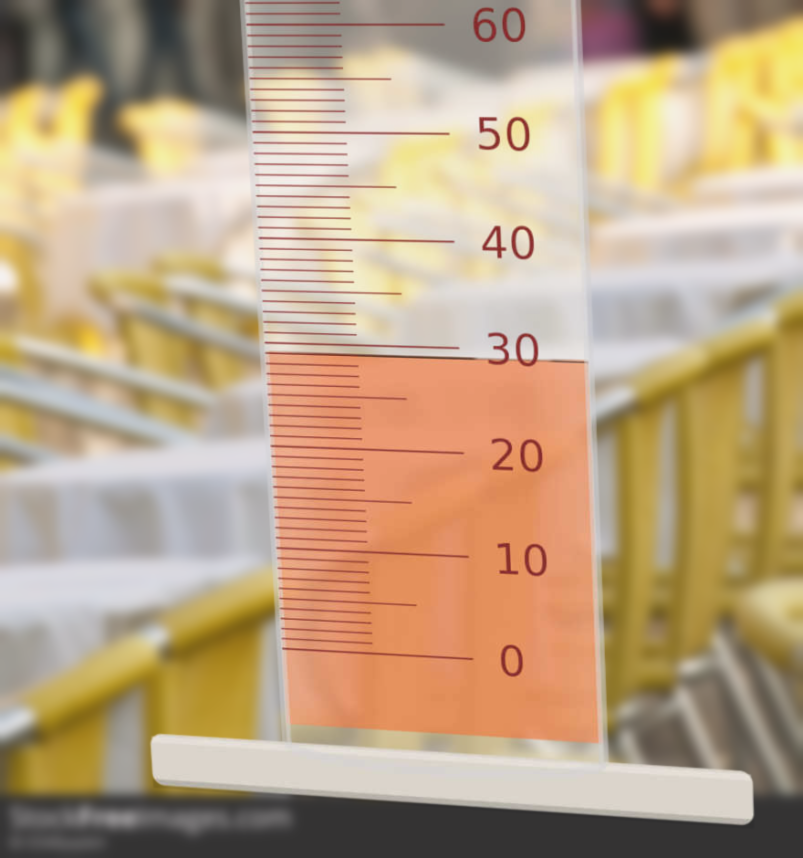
29 mL
